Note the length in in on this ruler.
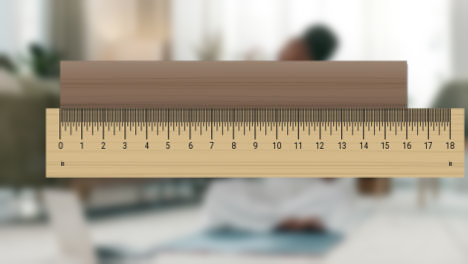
16 in
